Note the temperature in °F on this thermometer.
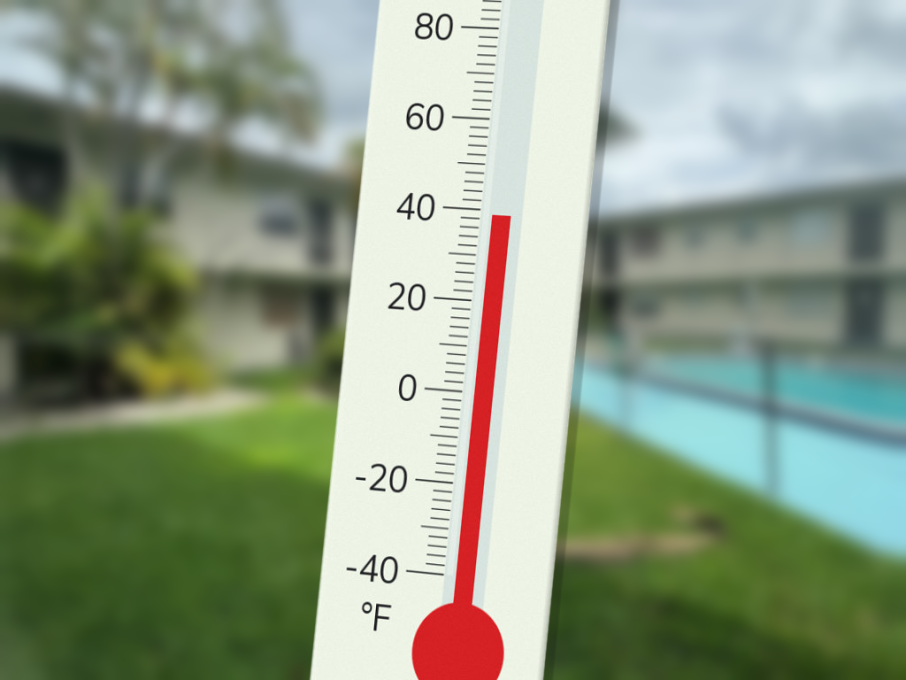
39 °F
